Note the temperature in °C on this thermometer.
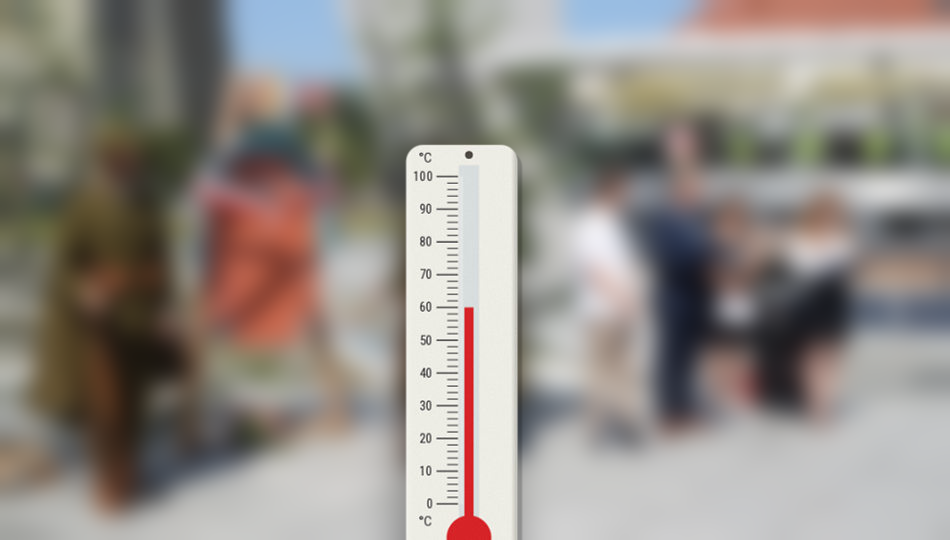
60 °C
